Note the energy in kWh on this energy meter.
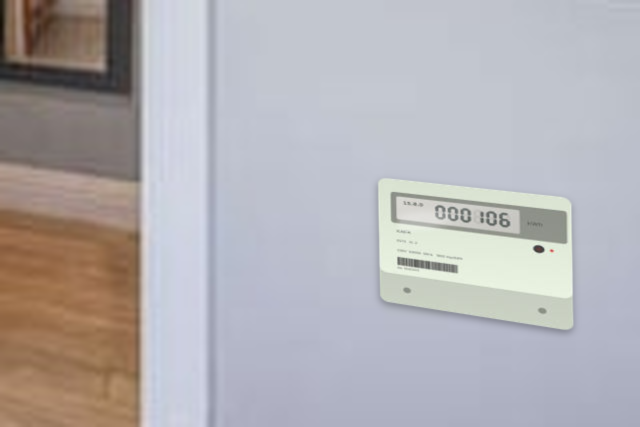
106 kWh
